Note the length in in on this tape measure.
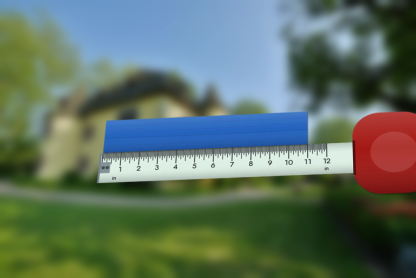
11 in
